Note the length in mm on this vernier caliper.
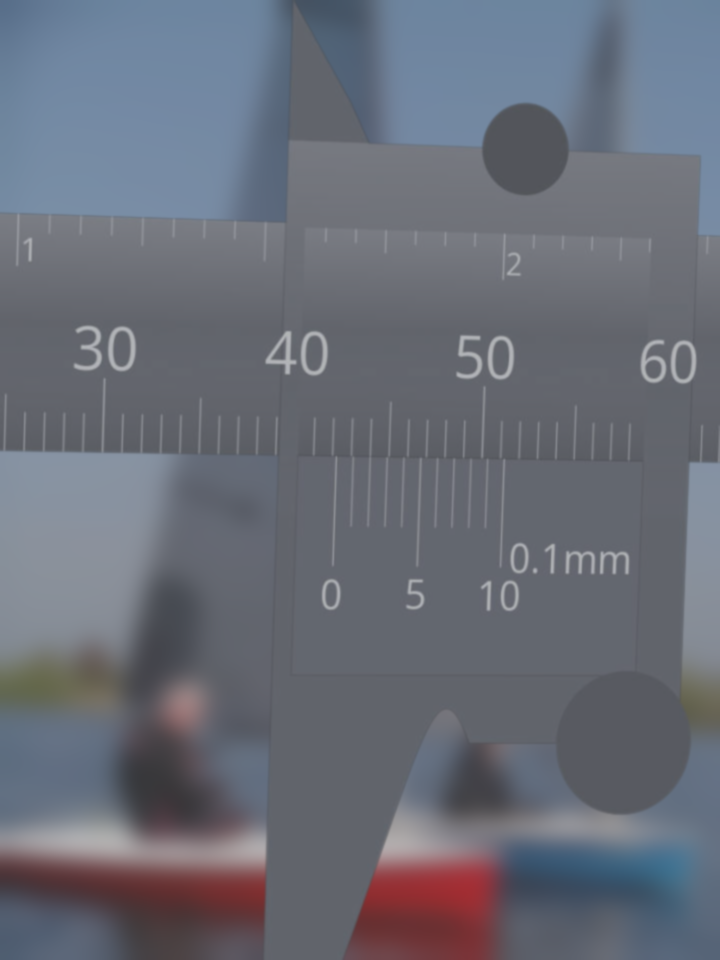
42.2 mm
